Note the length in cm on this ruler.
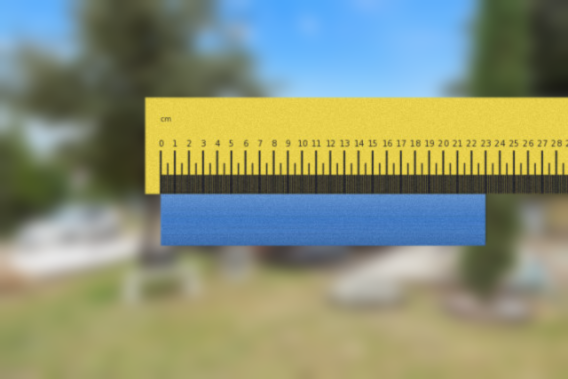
23 cm
